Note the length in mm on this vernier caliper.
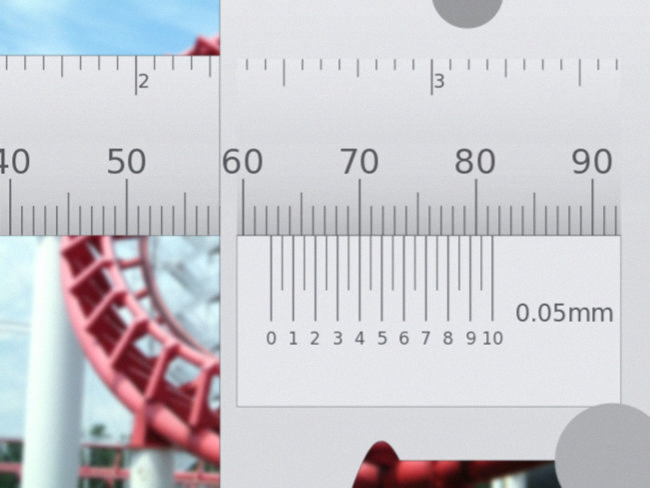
62.4 mm
